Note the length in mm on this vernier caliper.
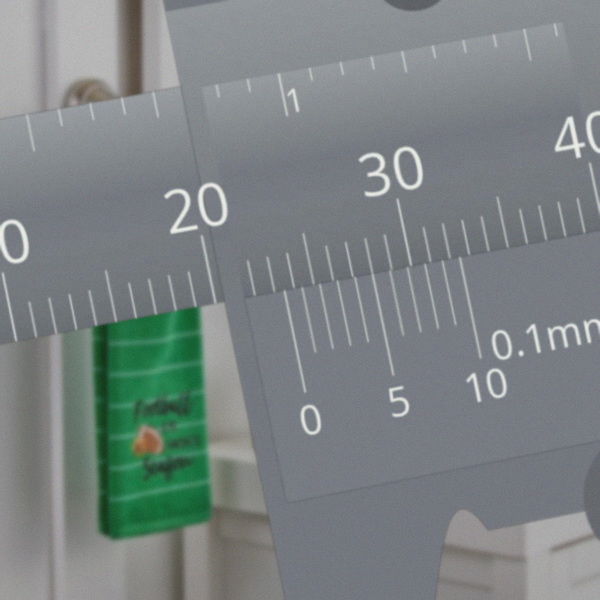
23.5 mm
